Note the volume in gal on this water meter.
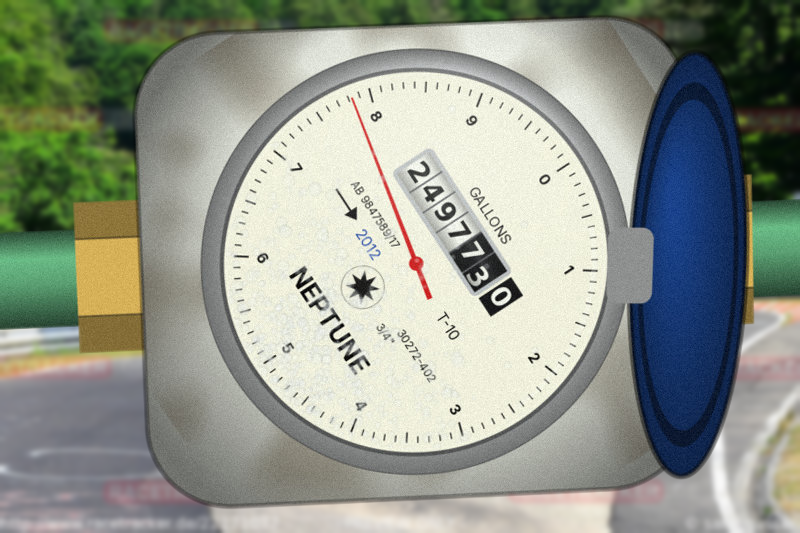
2497727.8 gal
